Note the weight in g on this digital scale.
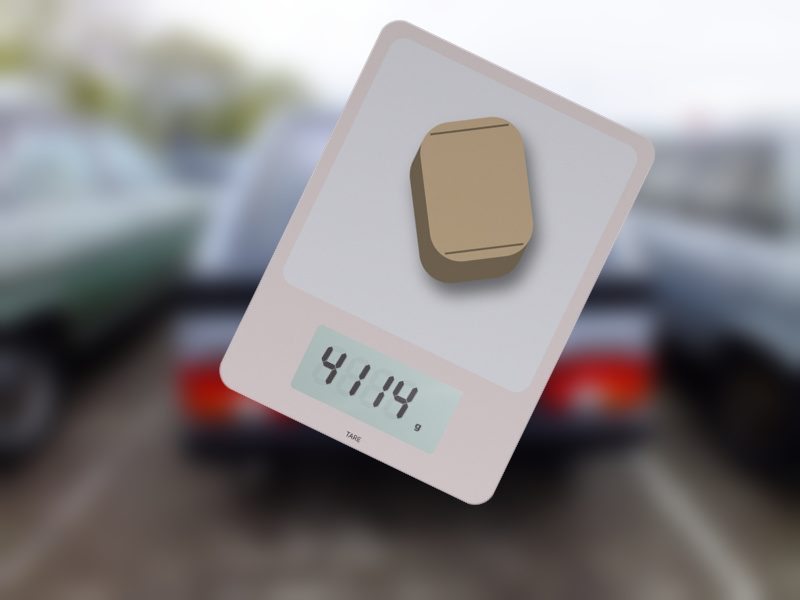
4114 g
